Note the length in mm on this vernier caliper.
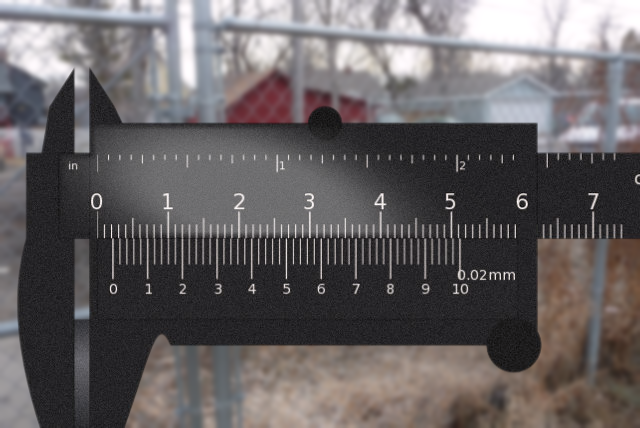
2.2 mm
